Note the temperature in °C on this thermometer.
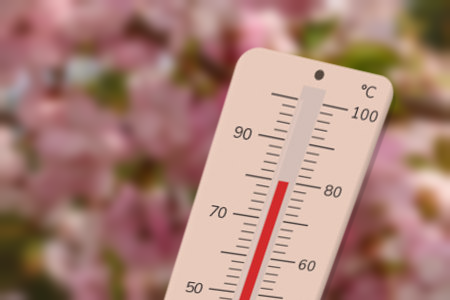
80 °C
